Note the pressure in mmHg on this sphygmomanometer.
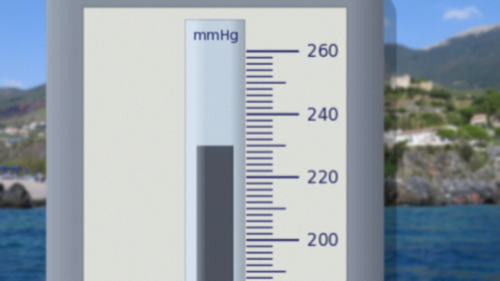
230 mmHg
